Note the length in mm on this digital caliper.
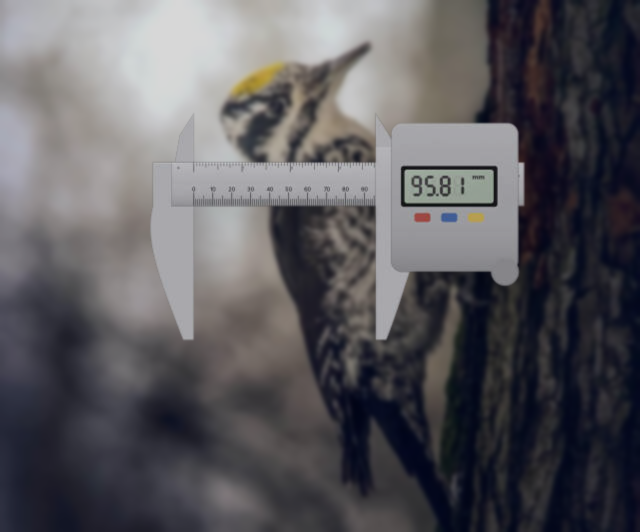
95.81 mm
